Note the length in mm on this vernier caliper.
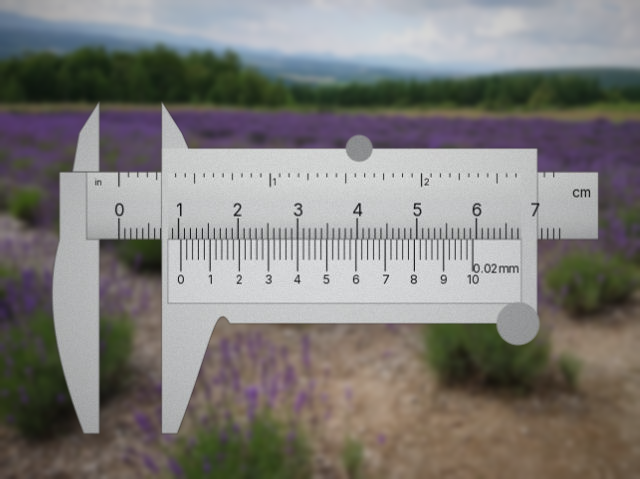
10.4 mm
